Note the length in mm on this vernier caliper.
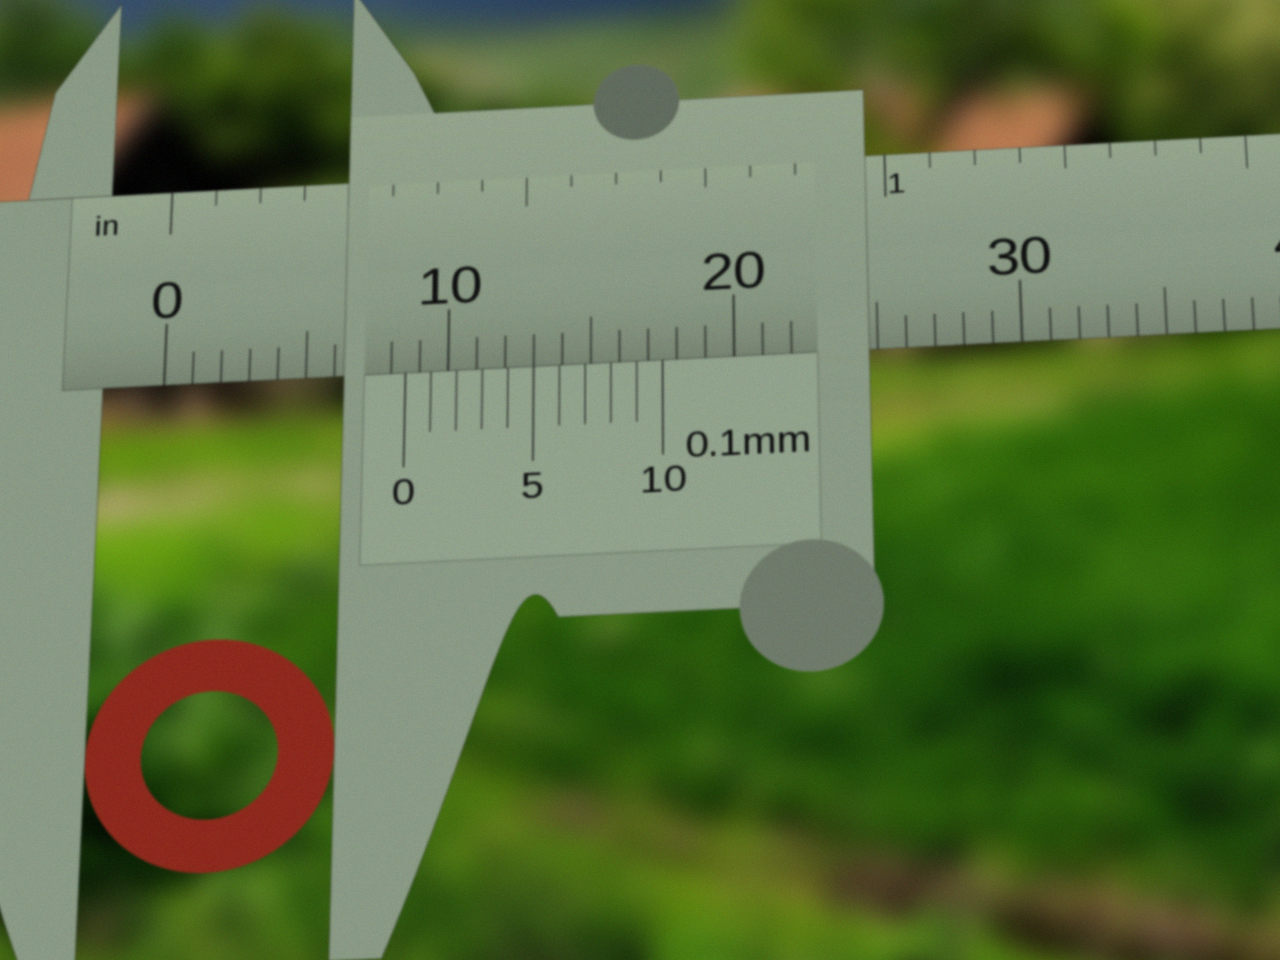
8.5 mm
